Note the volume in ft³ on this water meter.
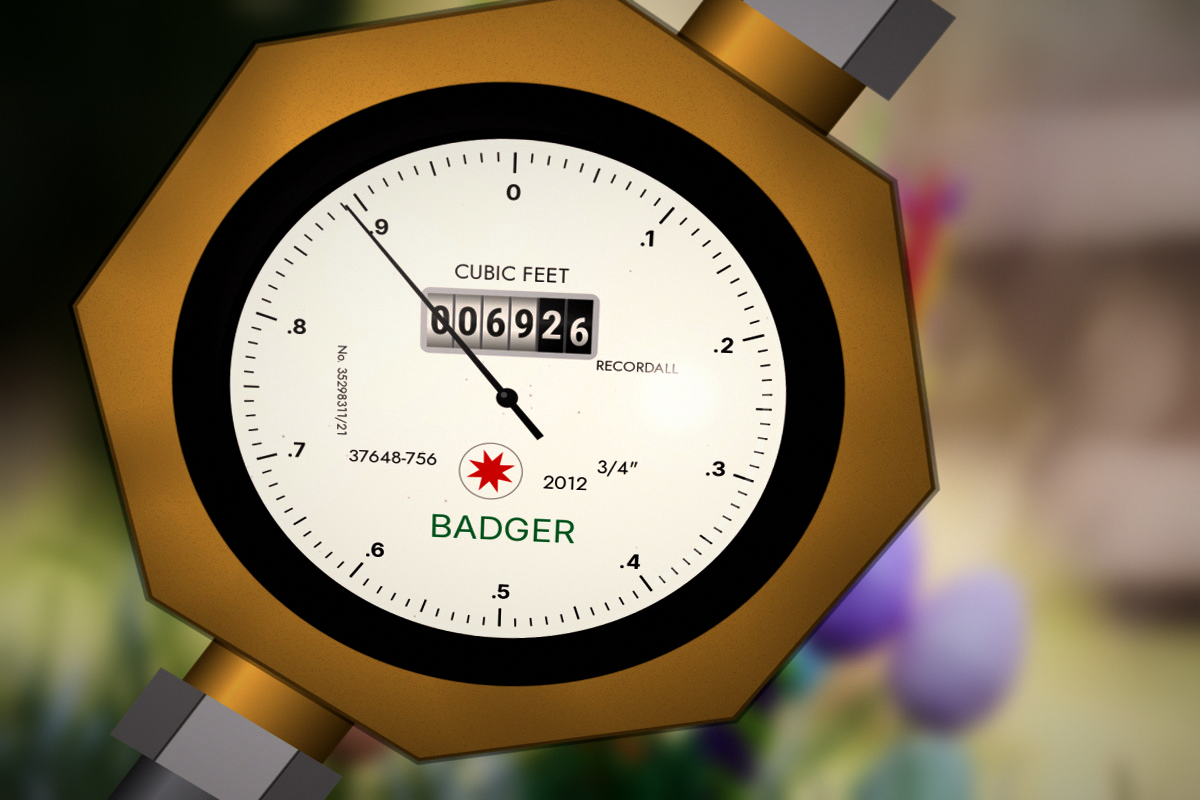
6925.89 ft³
